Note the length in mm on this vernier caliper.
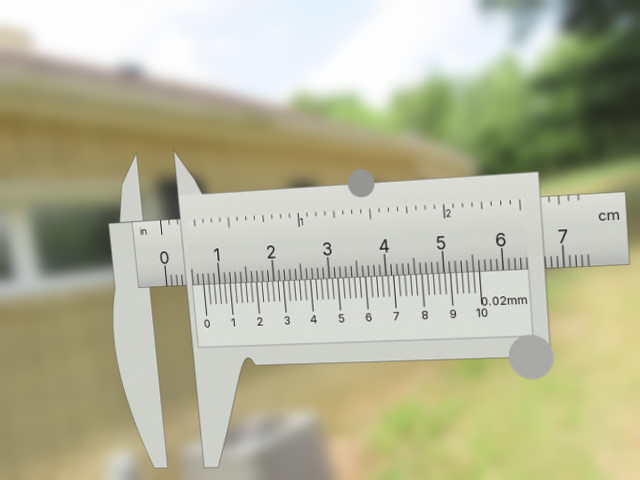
7.0 mm
